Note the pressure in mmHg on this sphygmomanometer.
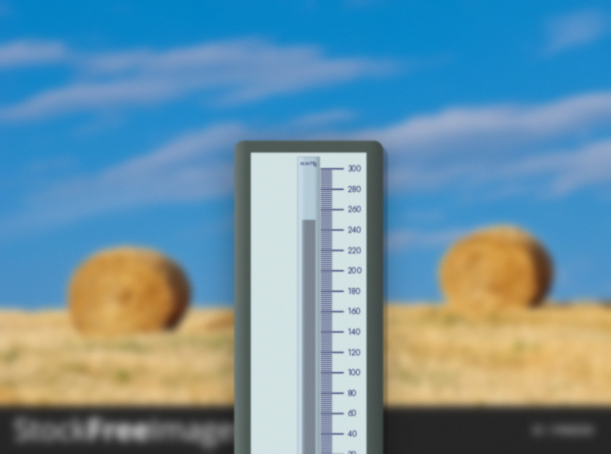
250 mmHg
